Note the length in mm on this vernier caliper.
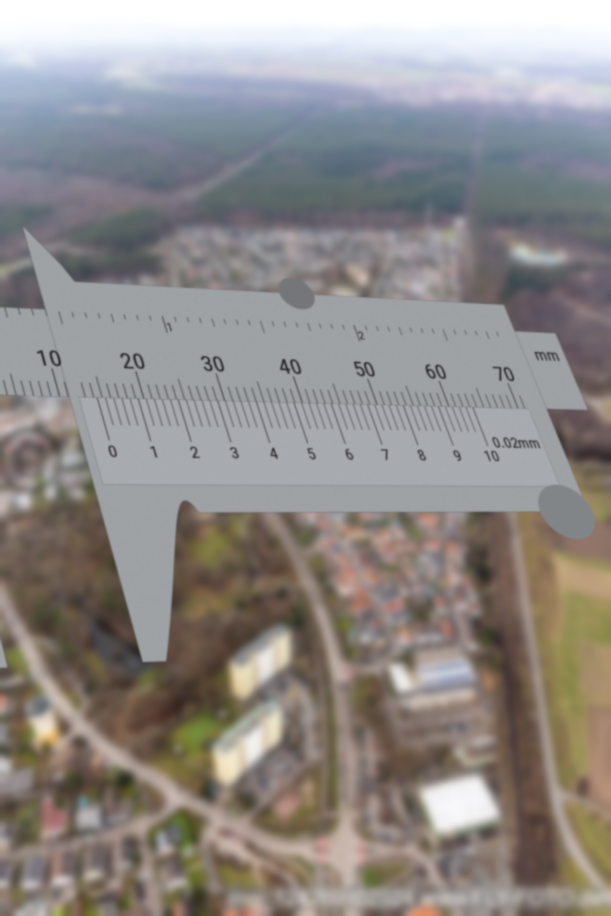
14.4 mm
